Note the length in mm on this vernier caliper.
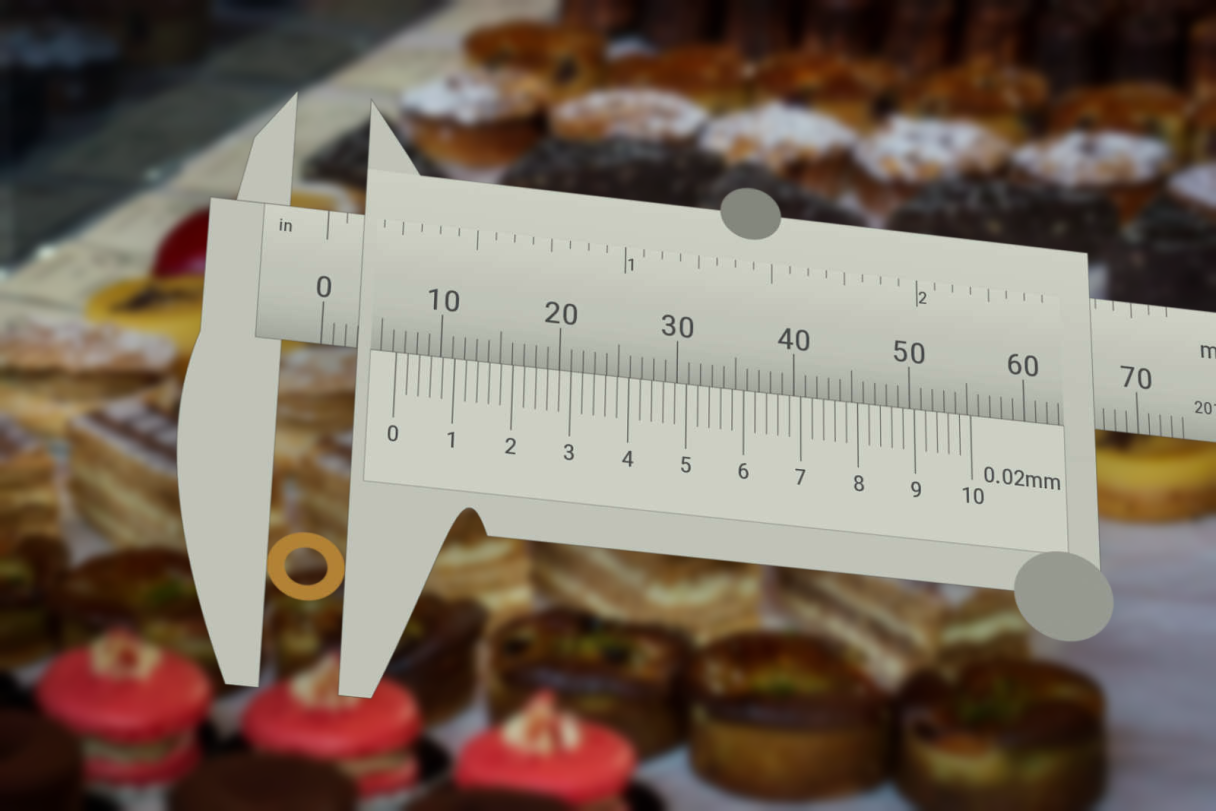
6.3 mm
